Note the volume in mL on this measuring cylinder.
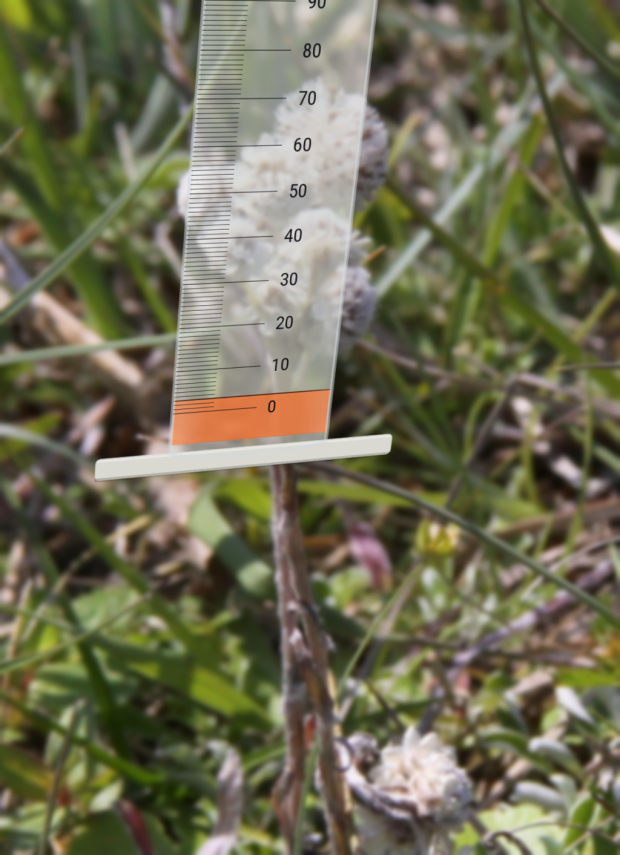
3 mL
